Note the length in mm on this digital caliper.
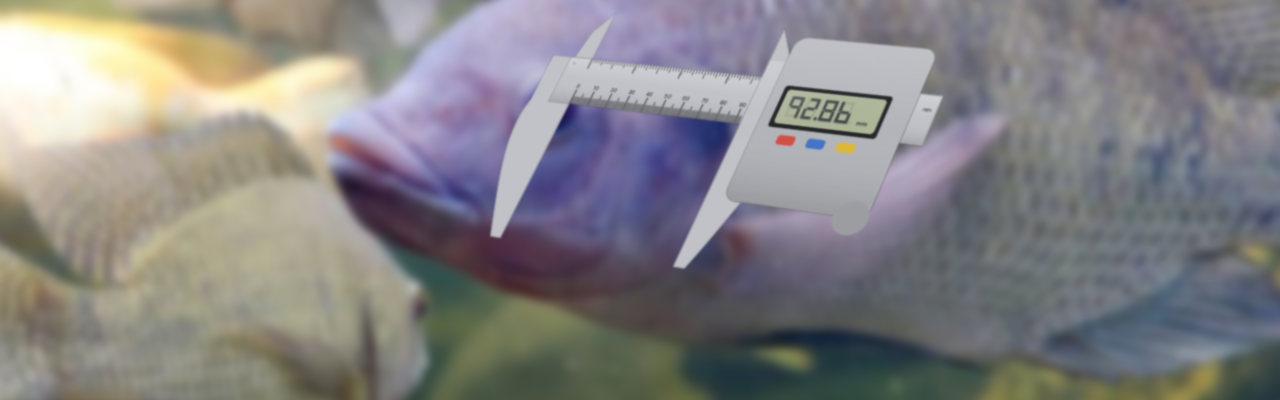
92.86 mm
